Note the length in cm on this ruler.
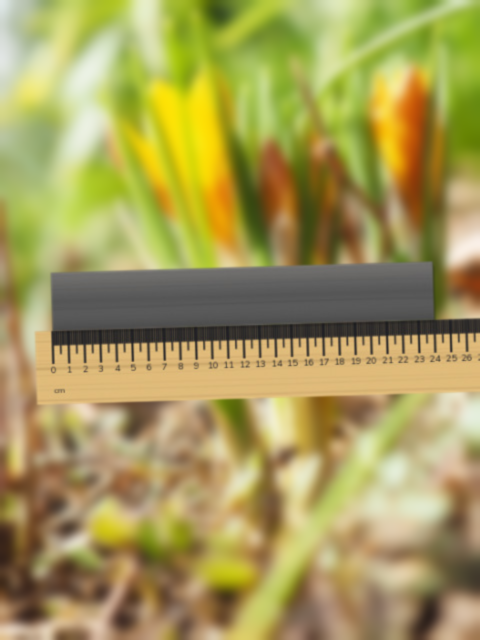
24 cm
